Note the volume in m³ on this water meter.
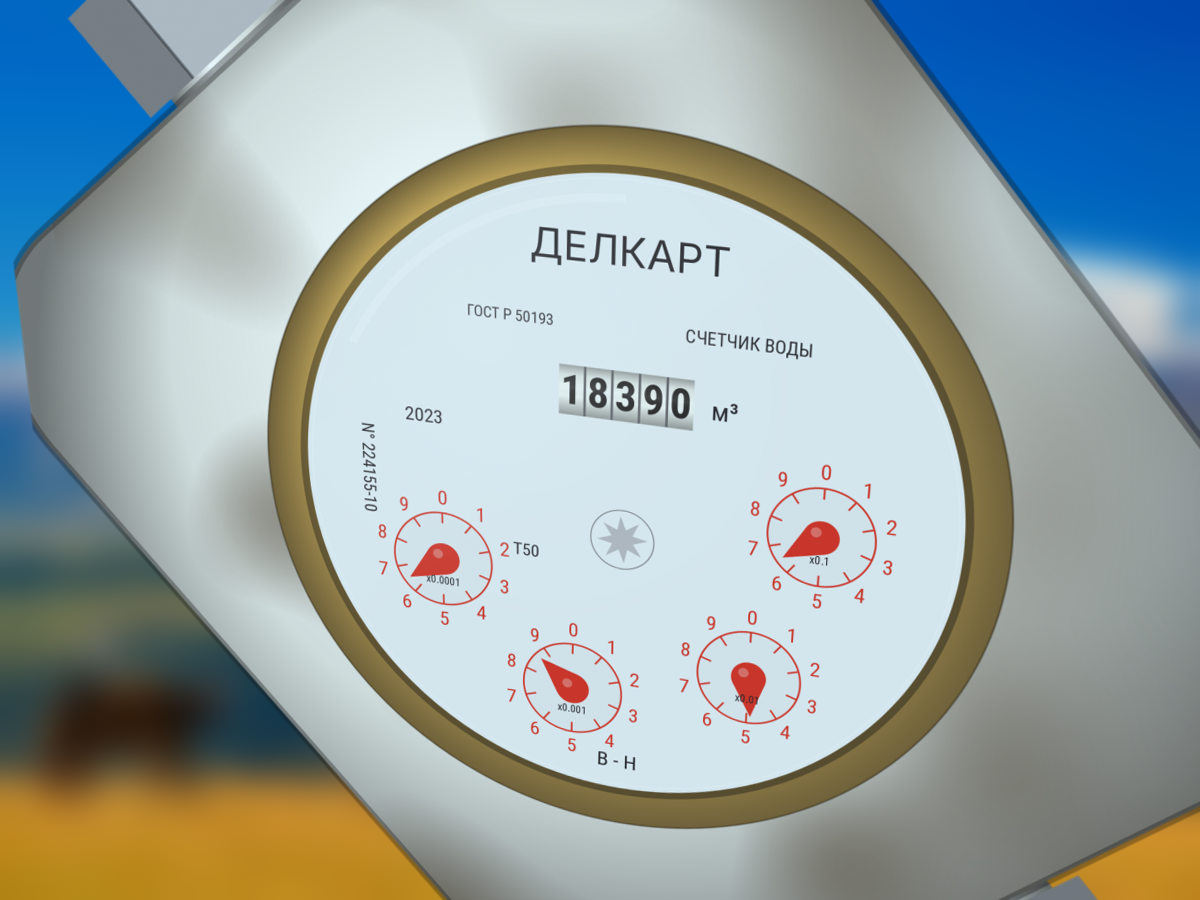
18390.6486 m³
